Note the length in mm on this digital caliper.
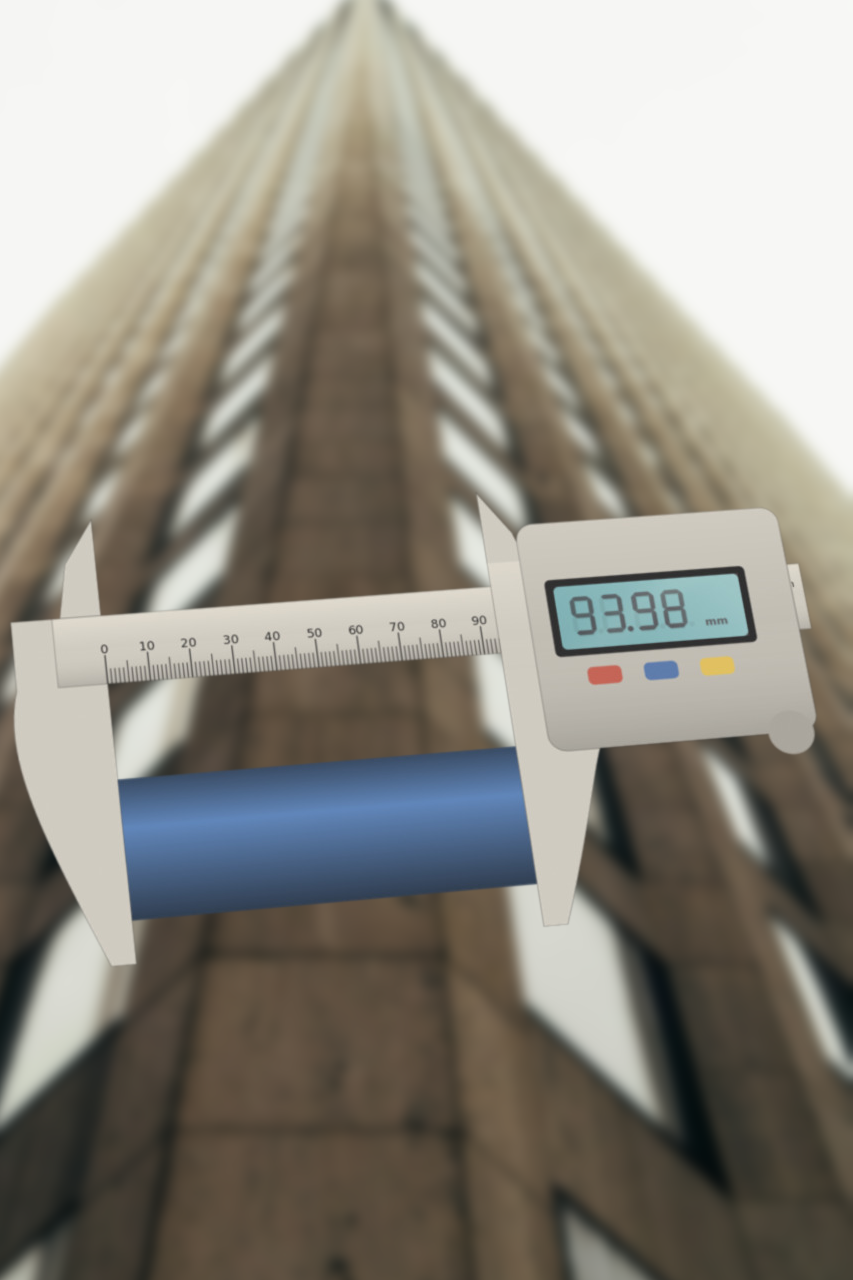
93.98 mm
